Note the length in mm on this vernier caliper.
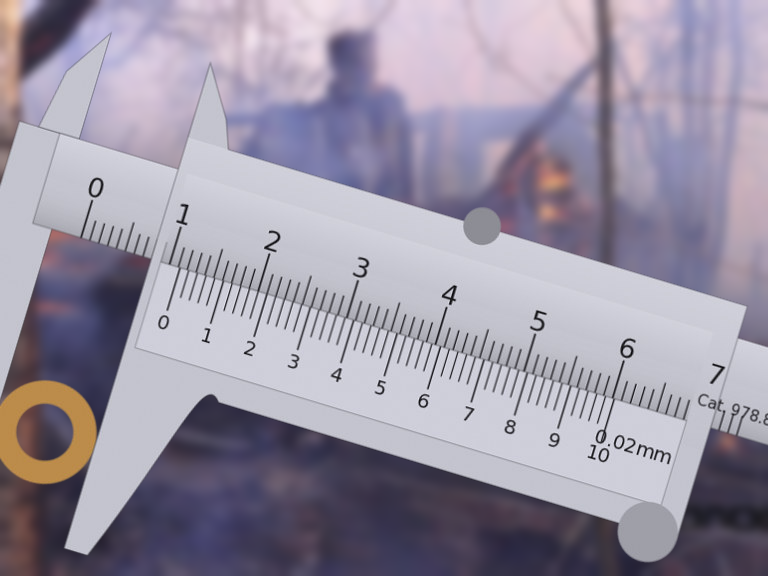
11.2 mm
